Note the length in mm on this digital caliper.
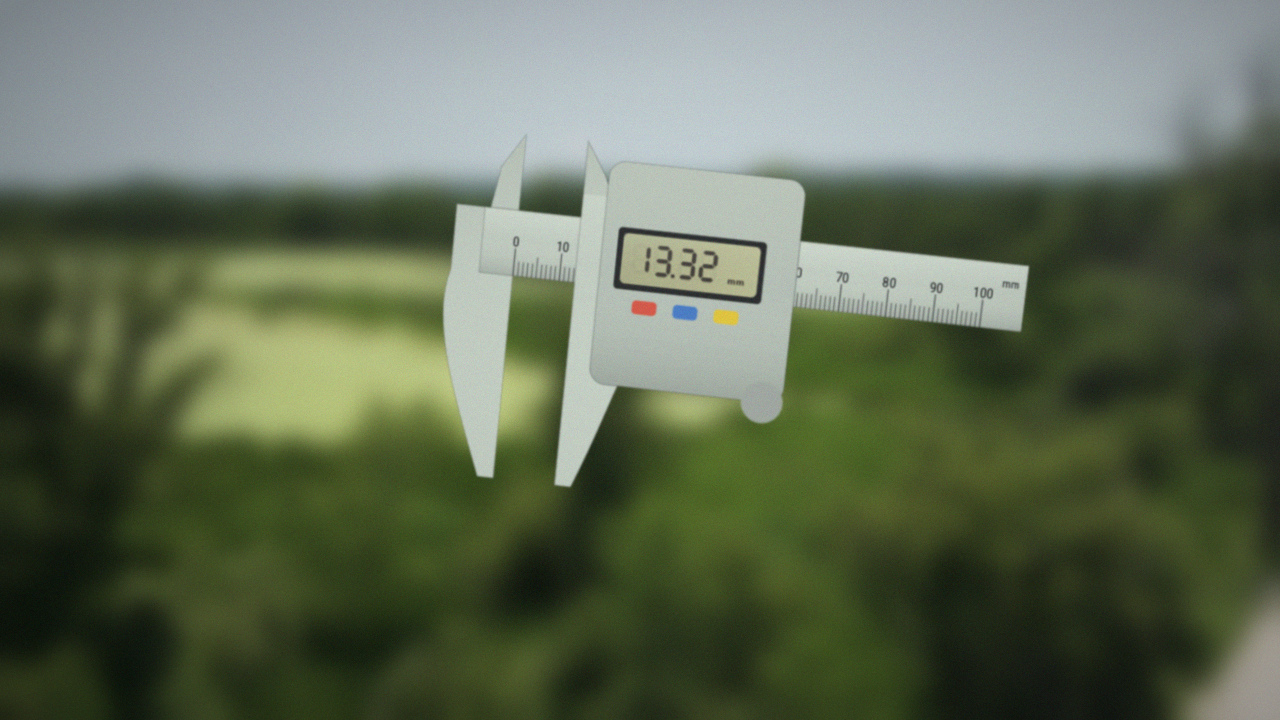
13.32 mm
